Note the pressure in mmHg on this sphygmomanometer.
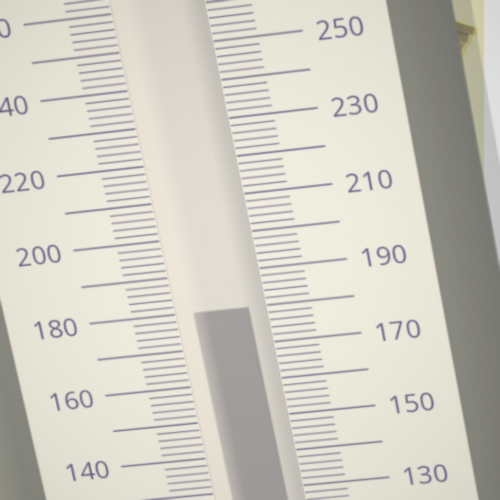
180 mmHg
